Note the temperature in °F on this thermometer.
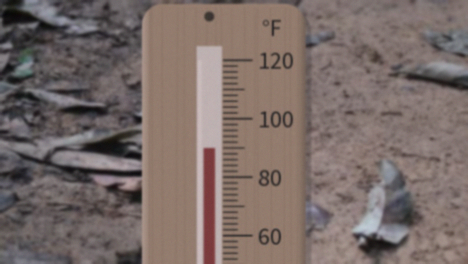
90 °F
